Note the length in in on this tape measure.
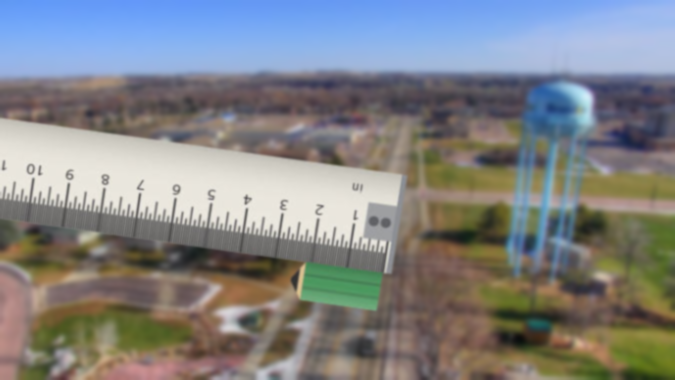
2.5 in
